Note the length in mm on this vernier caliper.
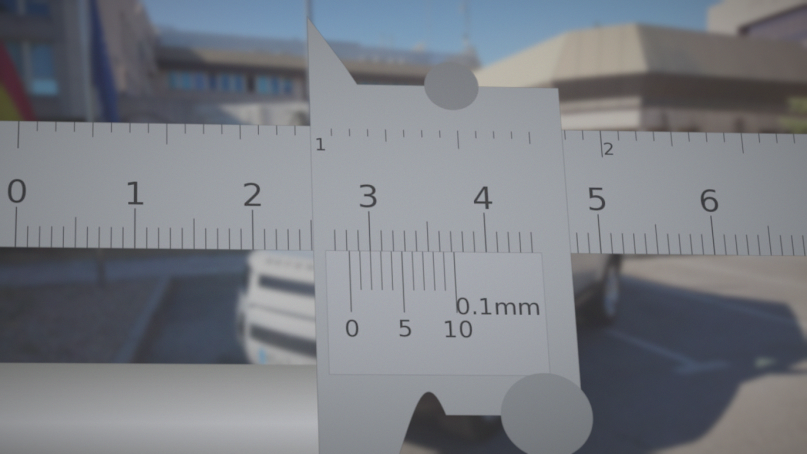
28.2 mm
